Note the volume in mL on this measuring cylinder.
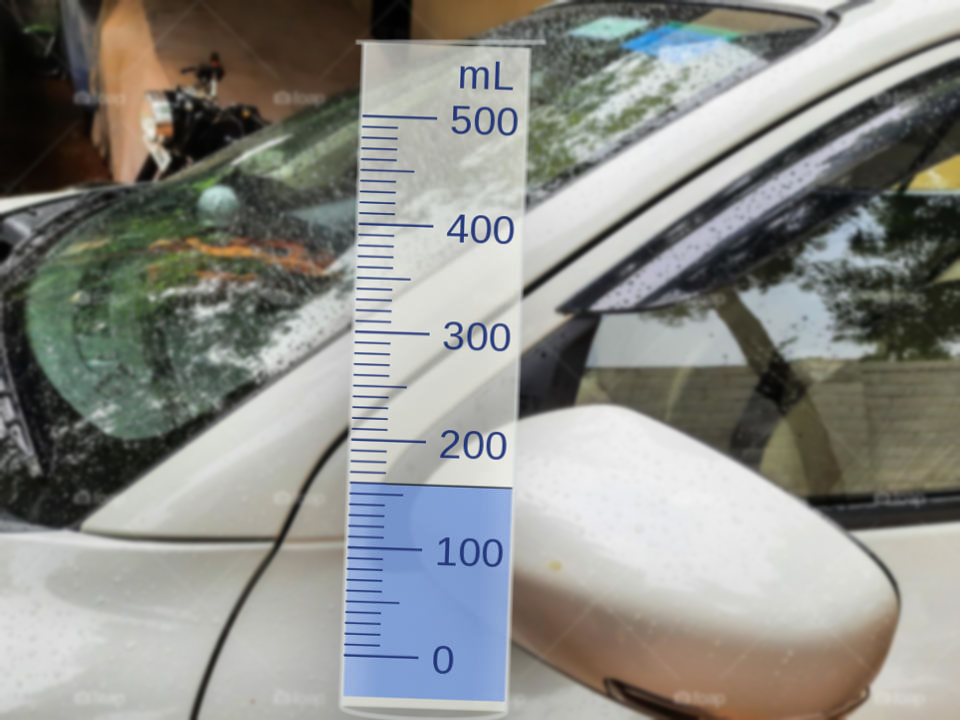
160 mL
